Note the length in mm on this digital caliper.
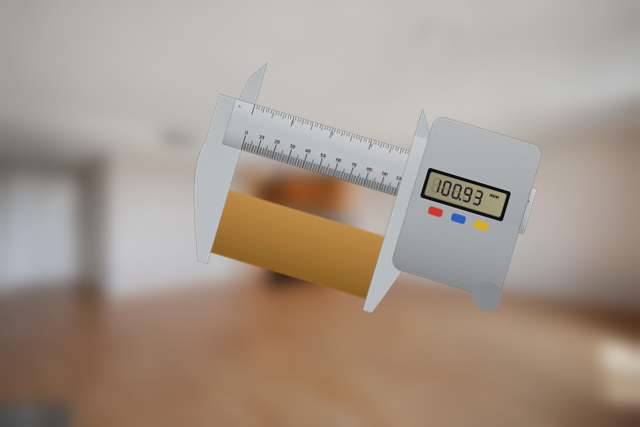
100.93 mm
